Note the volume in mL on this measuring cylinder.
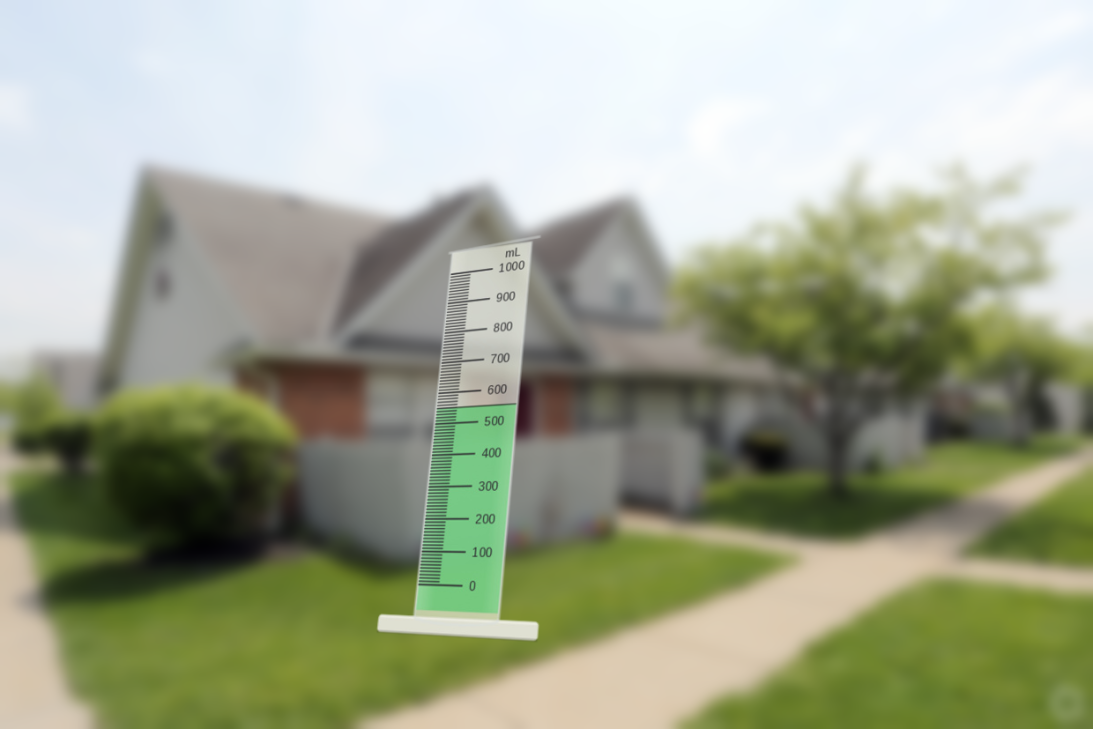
550 mL
